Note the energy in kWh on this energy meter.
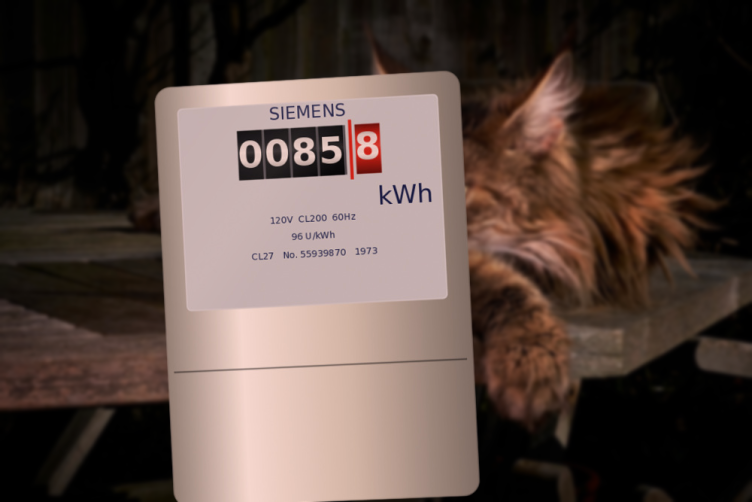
85.8 kWh
